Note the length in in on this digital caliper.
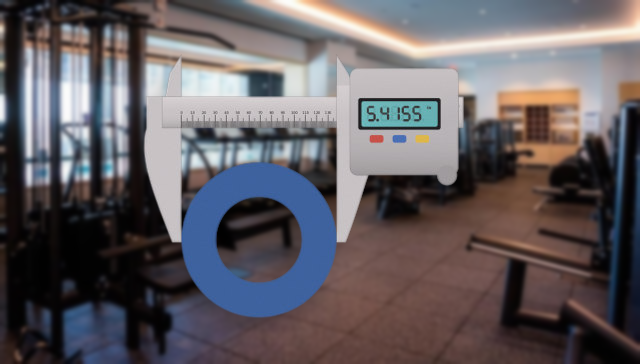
5.4155 in
